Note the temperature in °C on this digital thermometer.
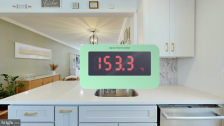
153.3 °C
